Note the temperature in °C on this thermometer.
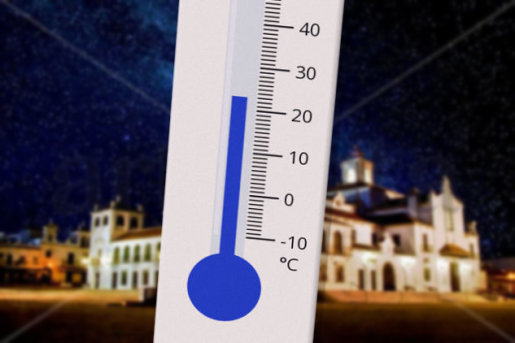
23 °C
